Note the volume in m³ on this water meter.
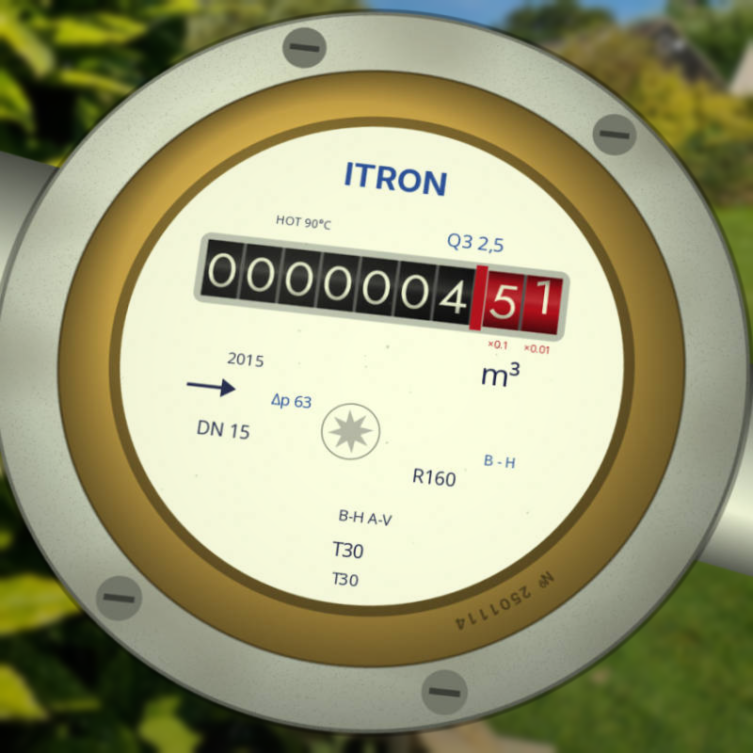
4.51 m³
